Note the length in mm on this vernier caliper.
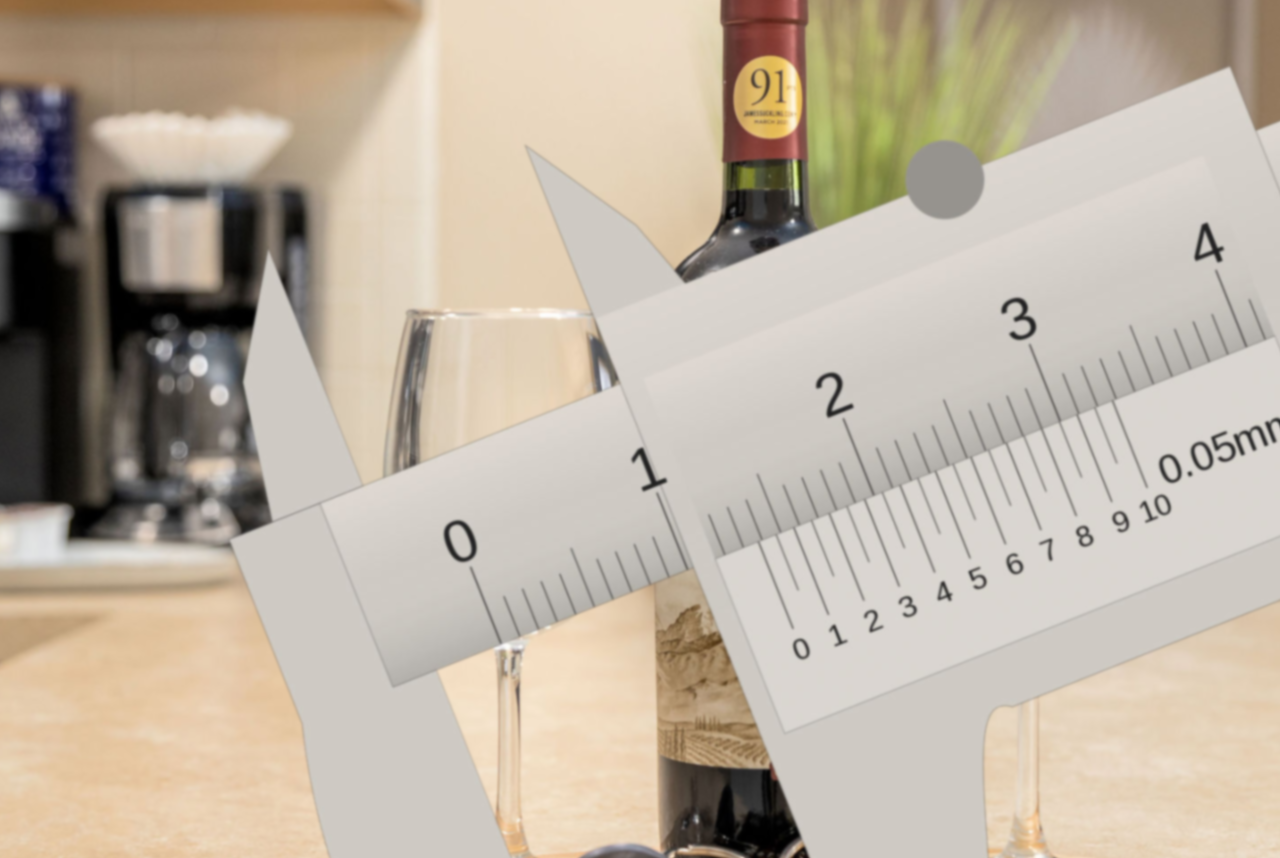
13.8 mm
